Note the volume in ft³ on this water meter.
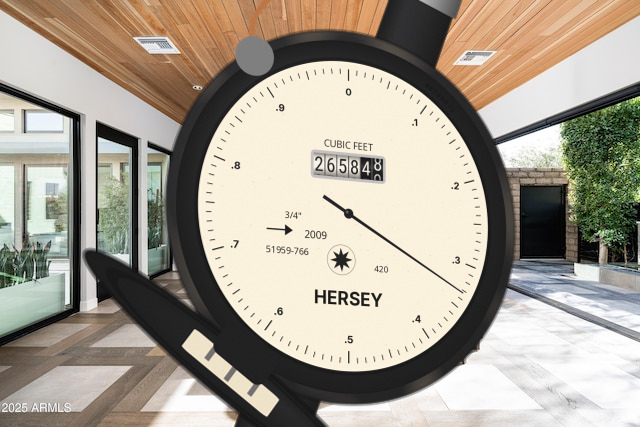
265848.33 ft³
